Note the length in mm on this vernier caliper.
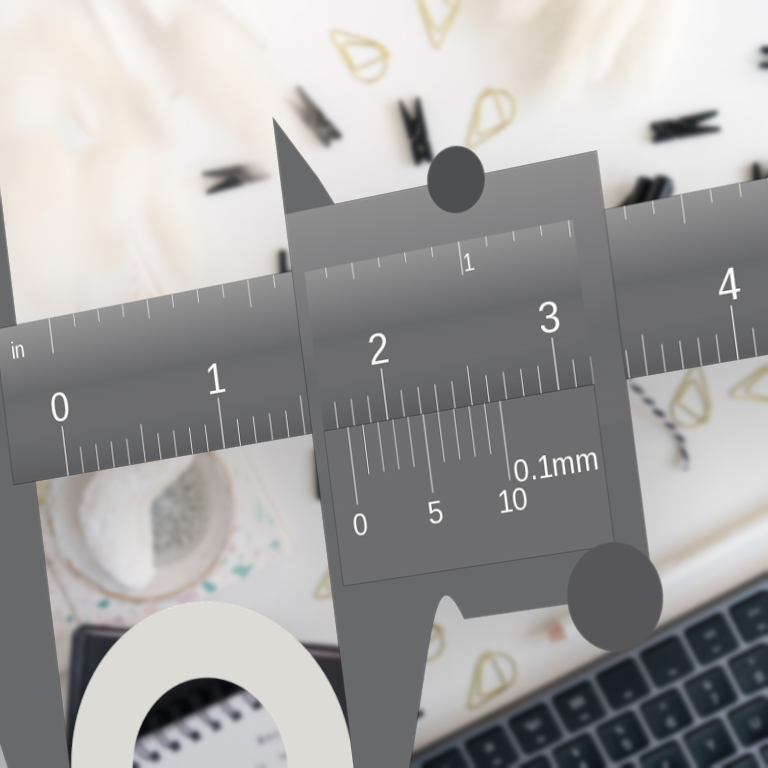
17.6 mm
